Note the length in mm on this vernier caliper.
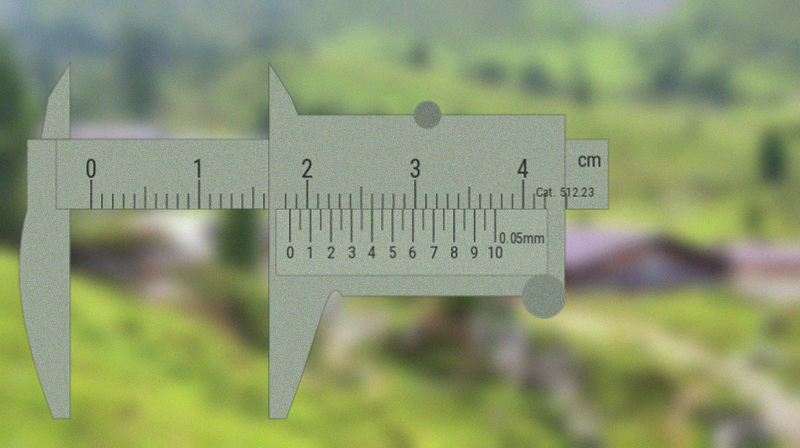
18.4 mm
